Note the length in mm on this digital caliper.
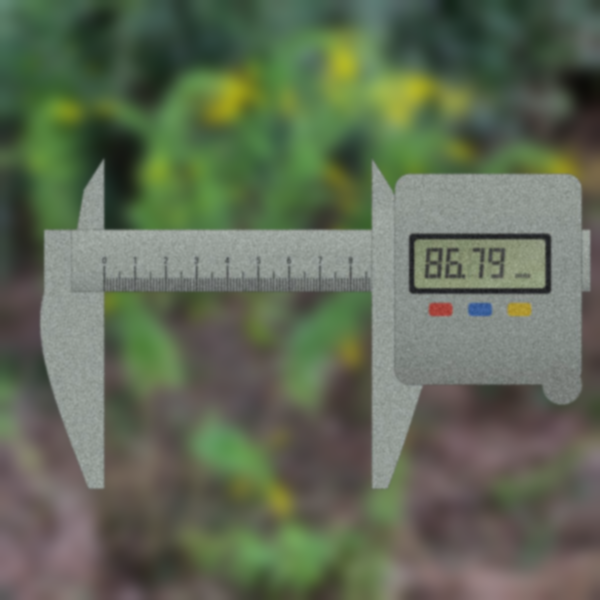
86.79 mm
